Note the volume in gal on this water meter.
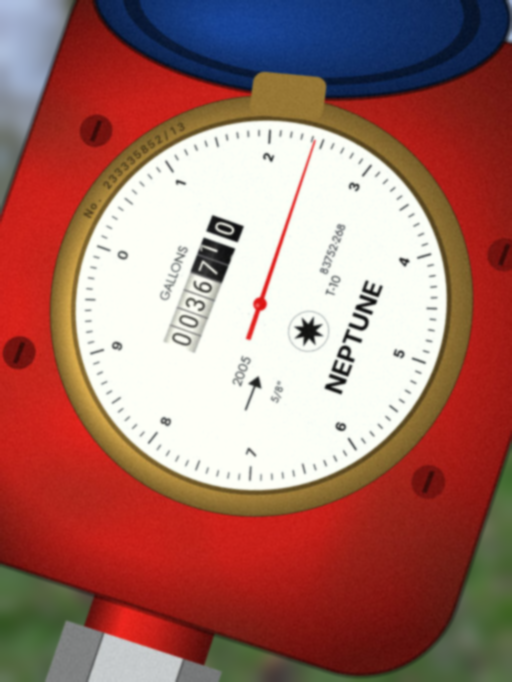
36712.4 gal
